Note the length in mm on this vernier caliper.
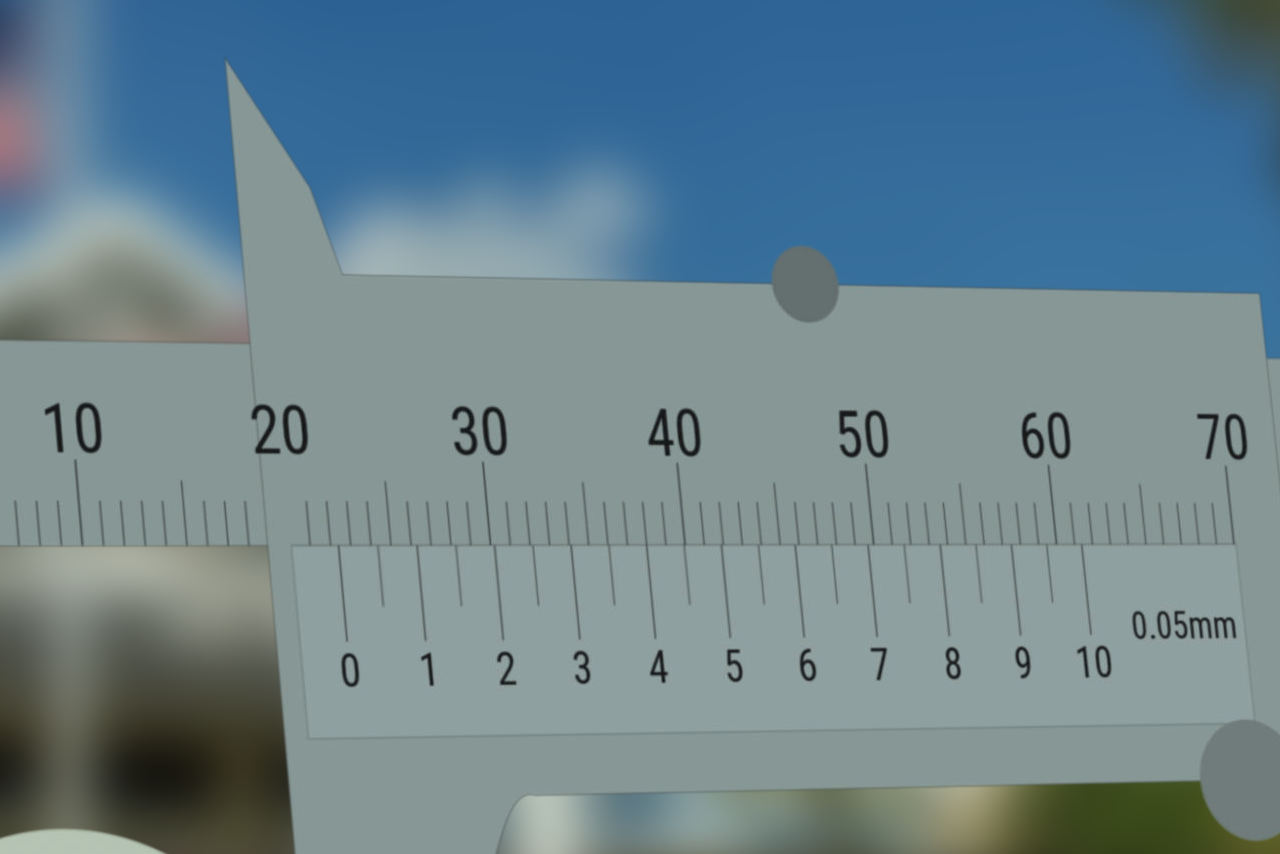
22.4 mm
